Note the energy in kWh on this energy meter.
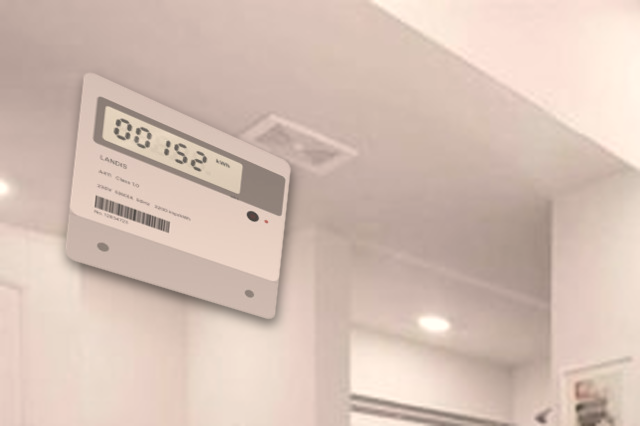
152 kWh
